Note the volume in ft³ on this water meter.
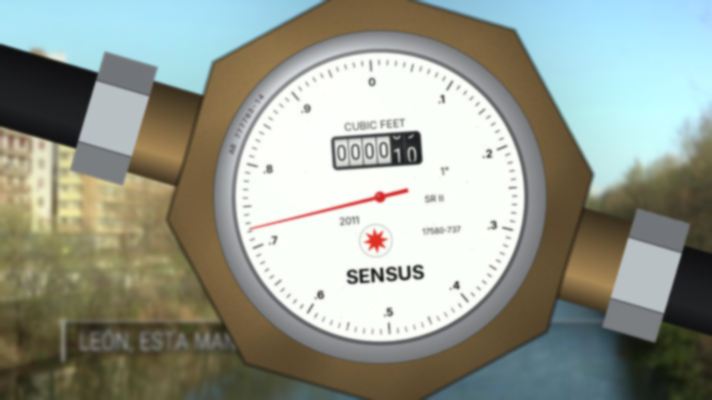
9.72 ft³
